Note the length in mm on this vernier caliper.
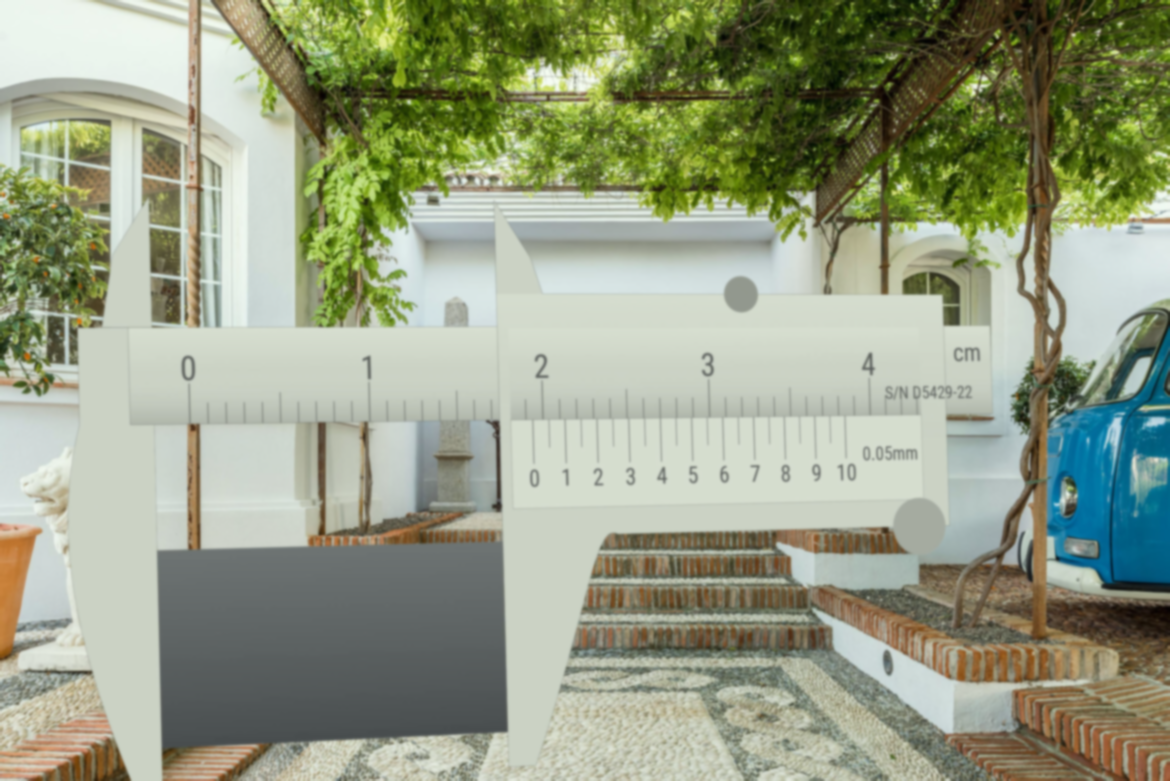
19.4 mm
